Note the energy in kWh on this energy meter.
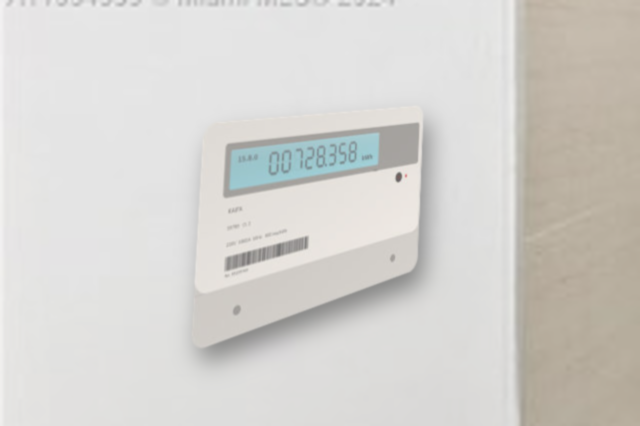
728.358 kWh
